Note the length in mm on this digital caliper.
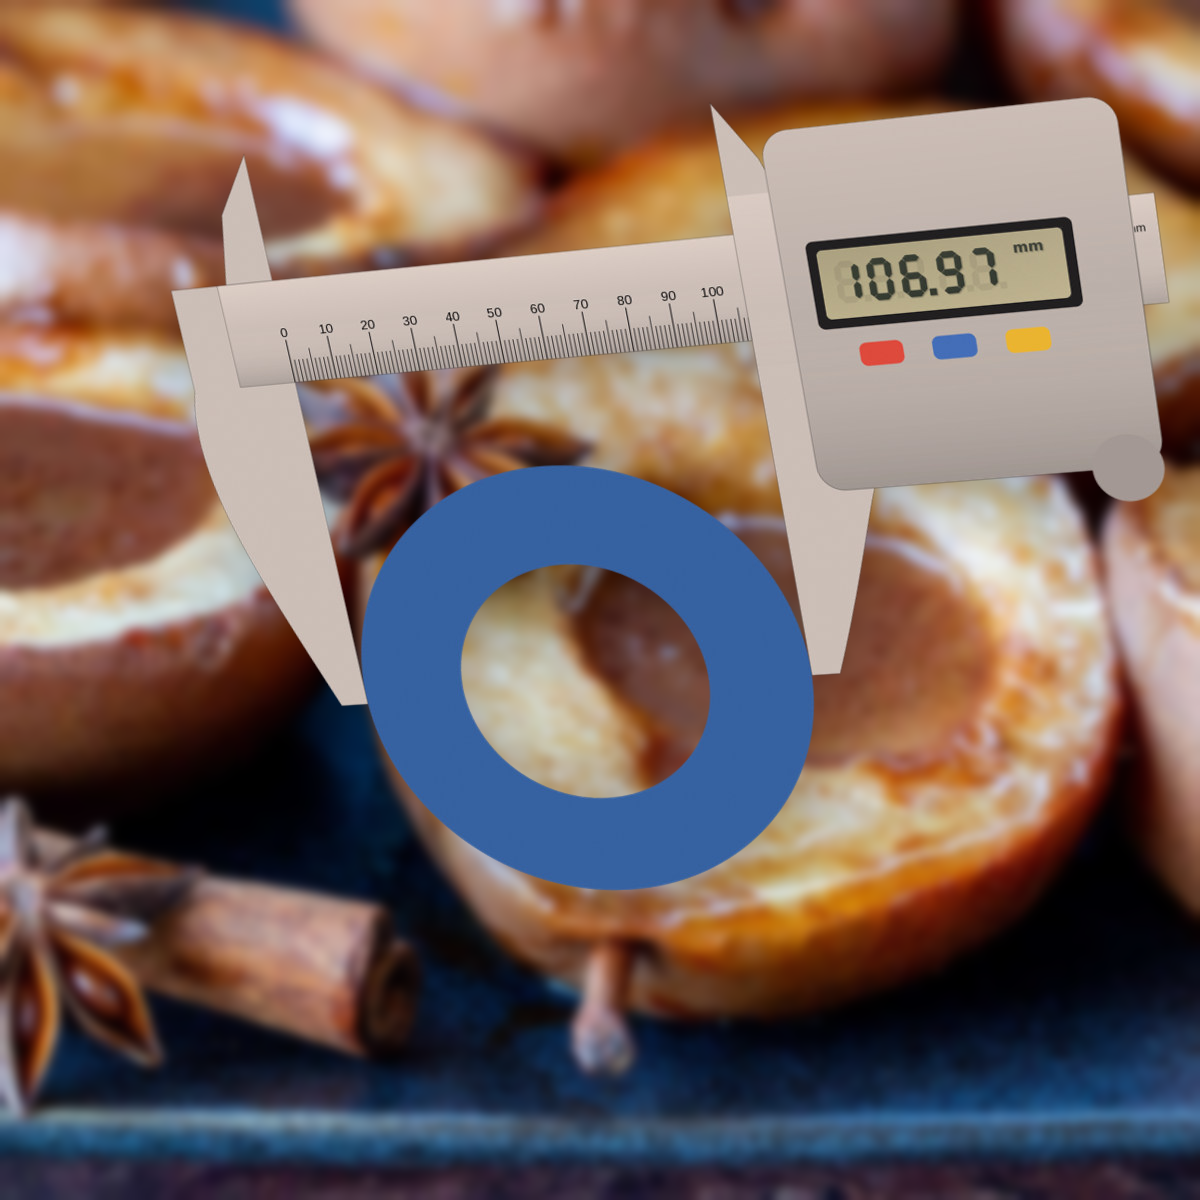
106.97 mm
